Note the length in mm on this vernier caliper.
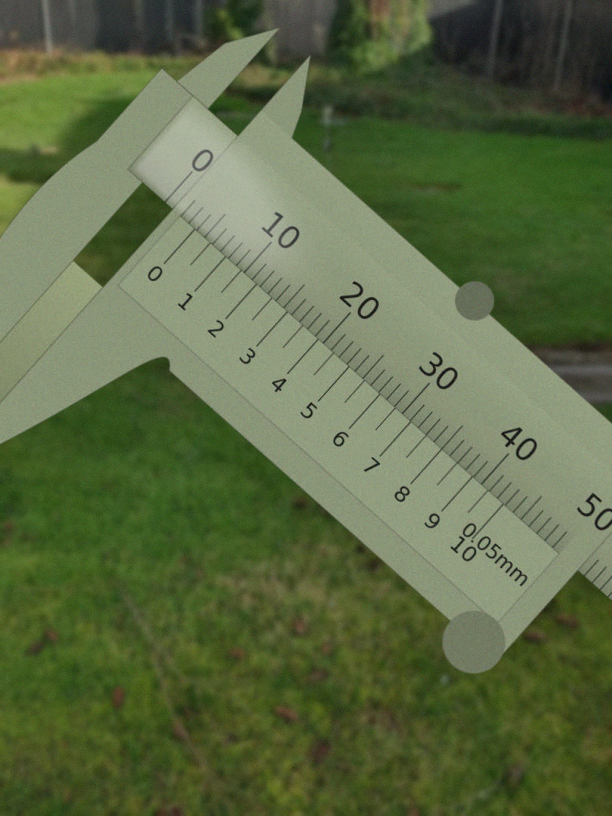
3.8 mm
